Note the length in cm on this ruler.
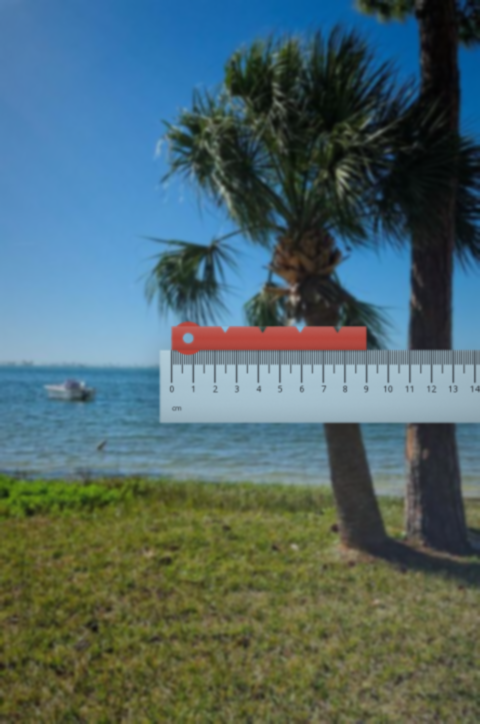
9 cm
